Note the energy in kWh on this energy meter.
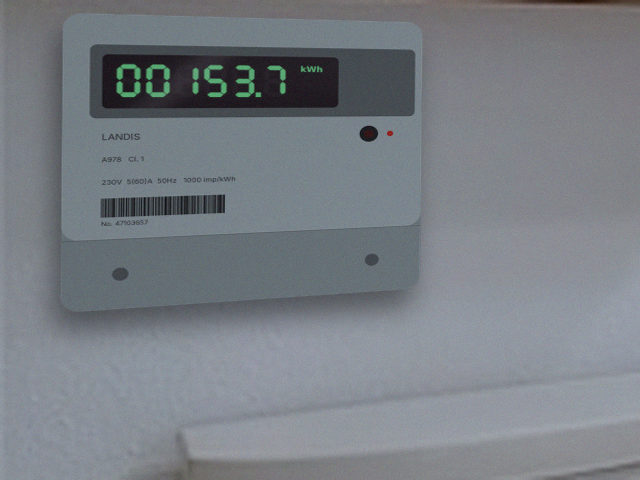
153.7 kWh
